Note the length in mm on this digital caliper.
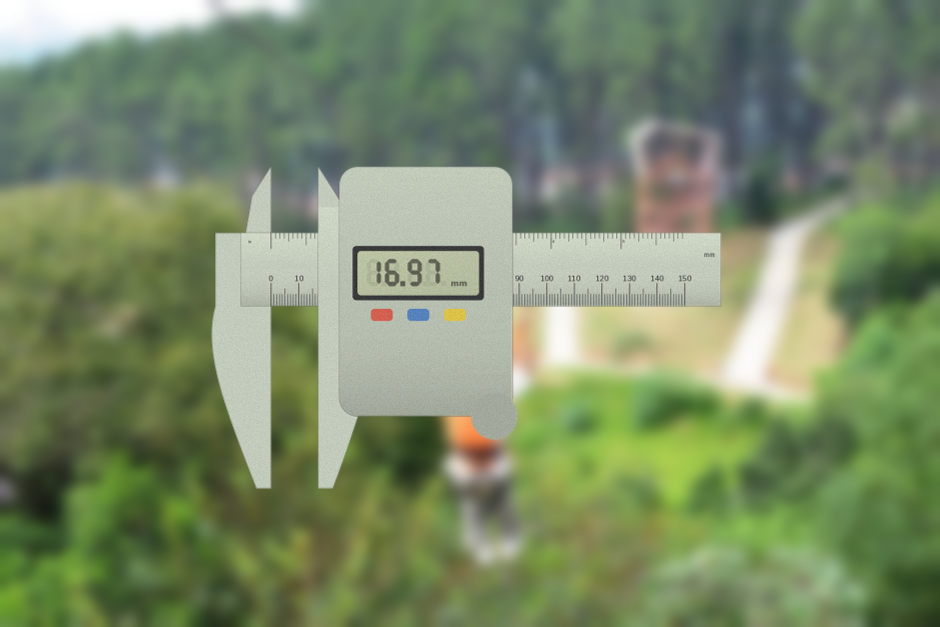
16.97 mm
